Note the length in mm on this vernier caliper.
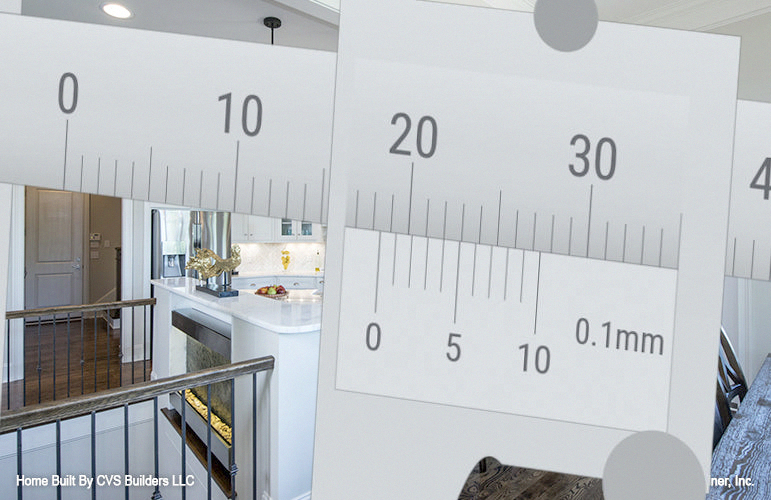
18.4 mm
